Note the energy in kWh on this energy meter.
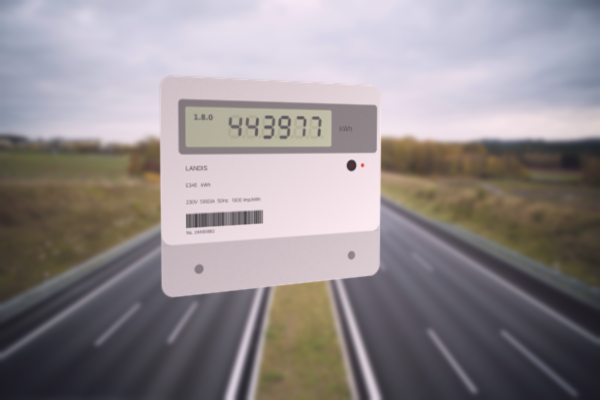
443977 kWh
